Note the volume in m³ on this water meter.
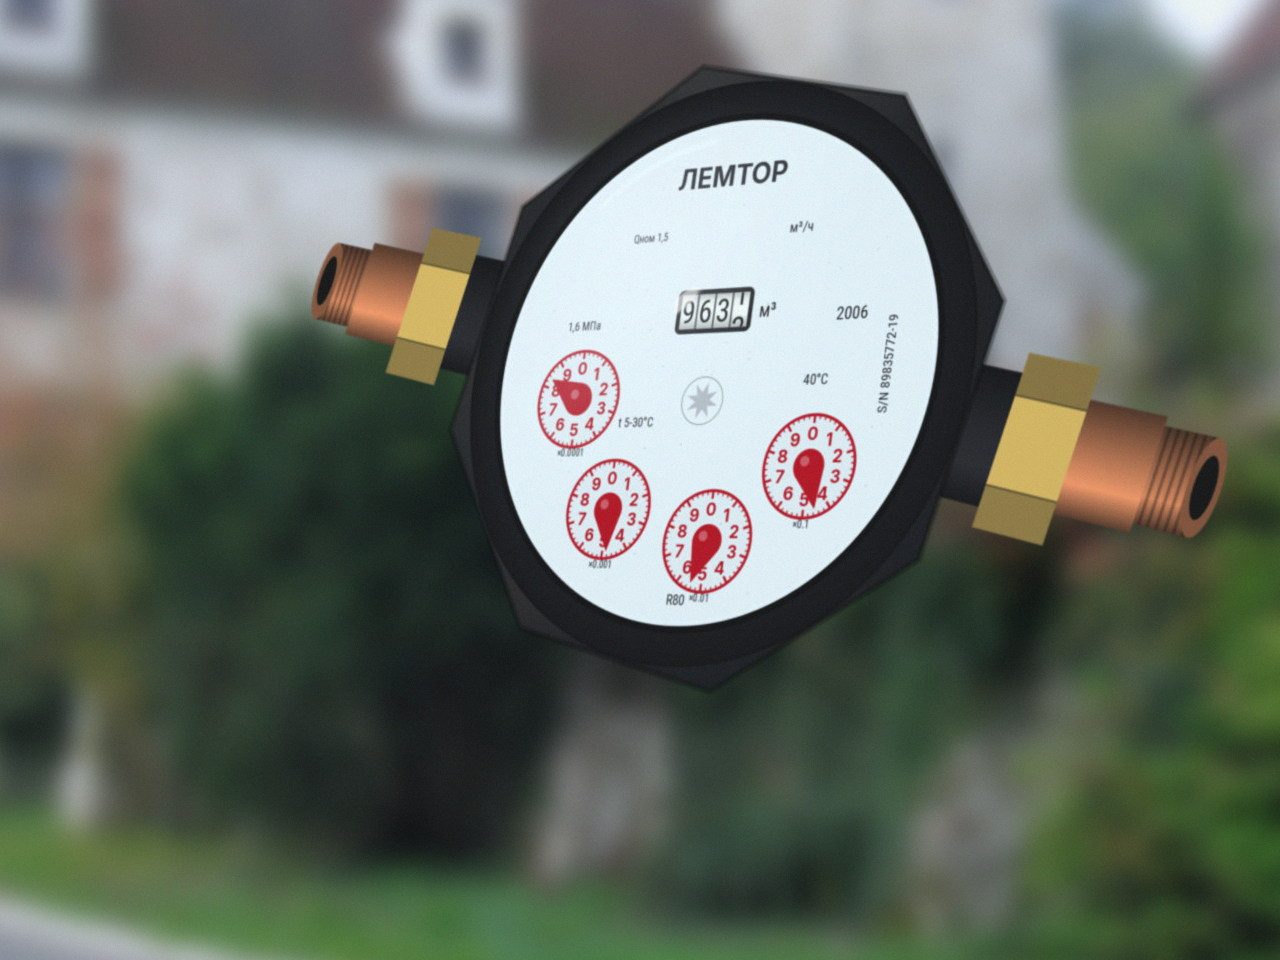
9631.4548 m³
